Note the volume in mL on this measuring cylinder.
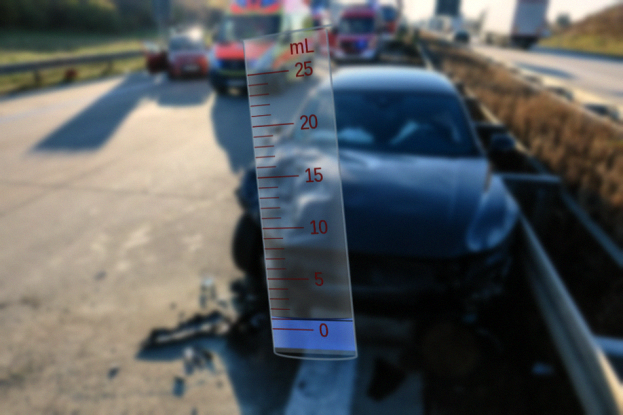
1 mL
